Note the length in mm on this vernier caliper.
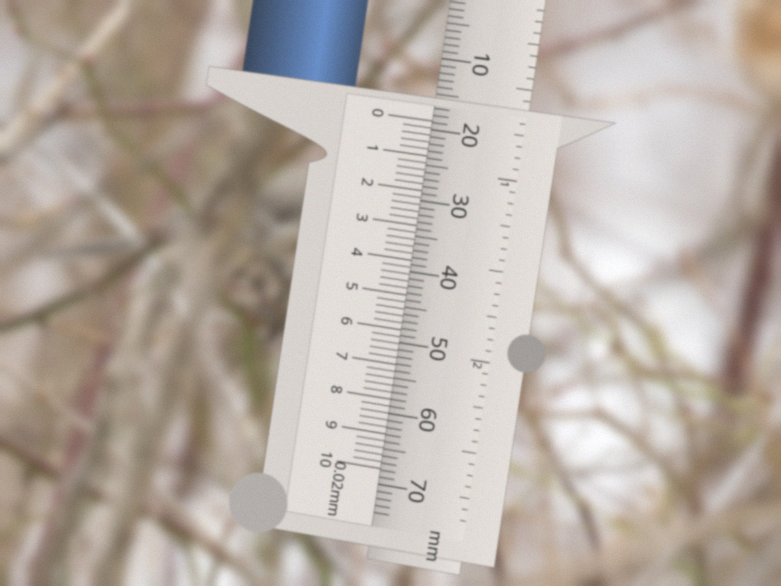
18.8 mm
